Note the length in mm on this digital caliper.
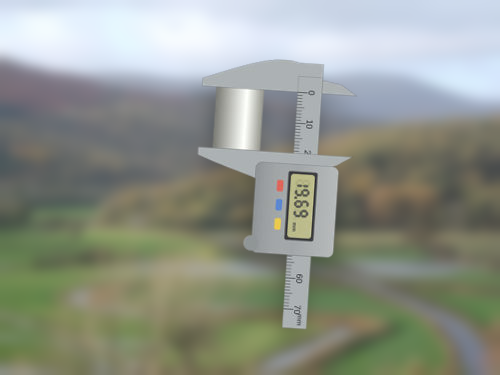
19.69 mm
